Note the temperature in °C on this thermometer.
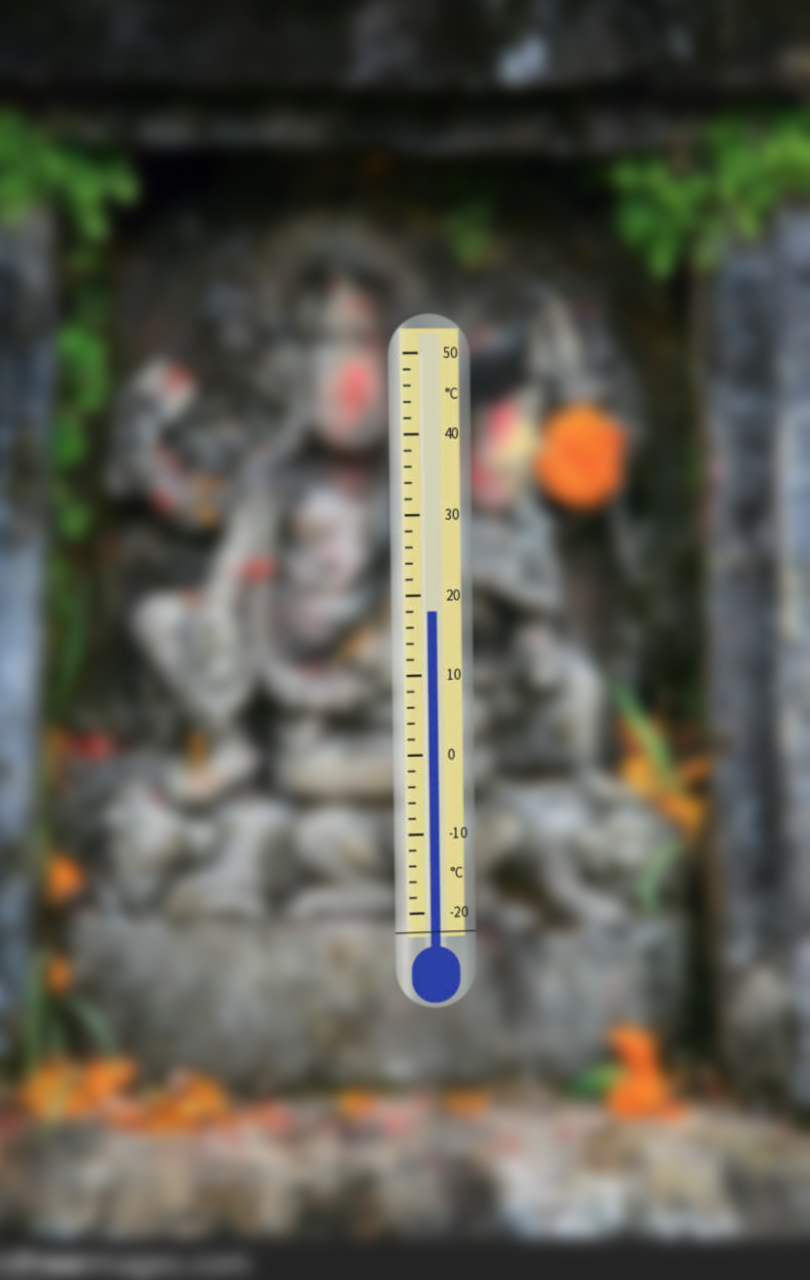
18 °C
